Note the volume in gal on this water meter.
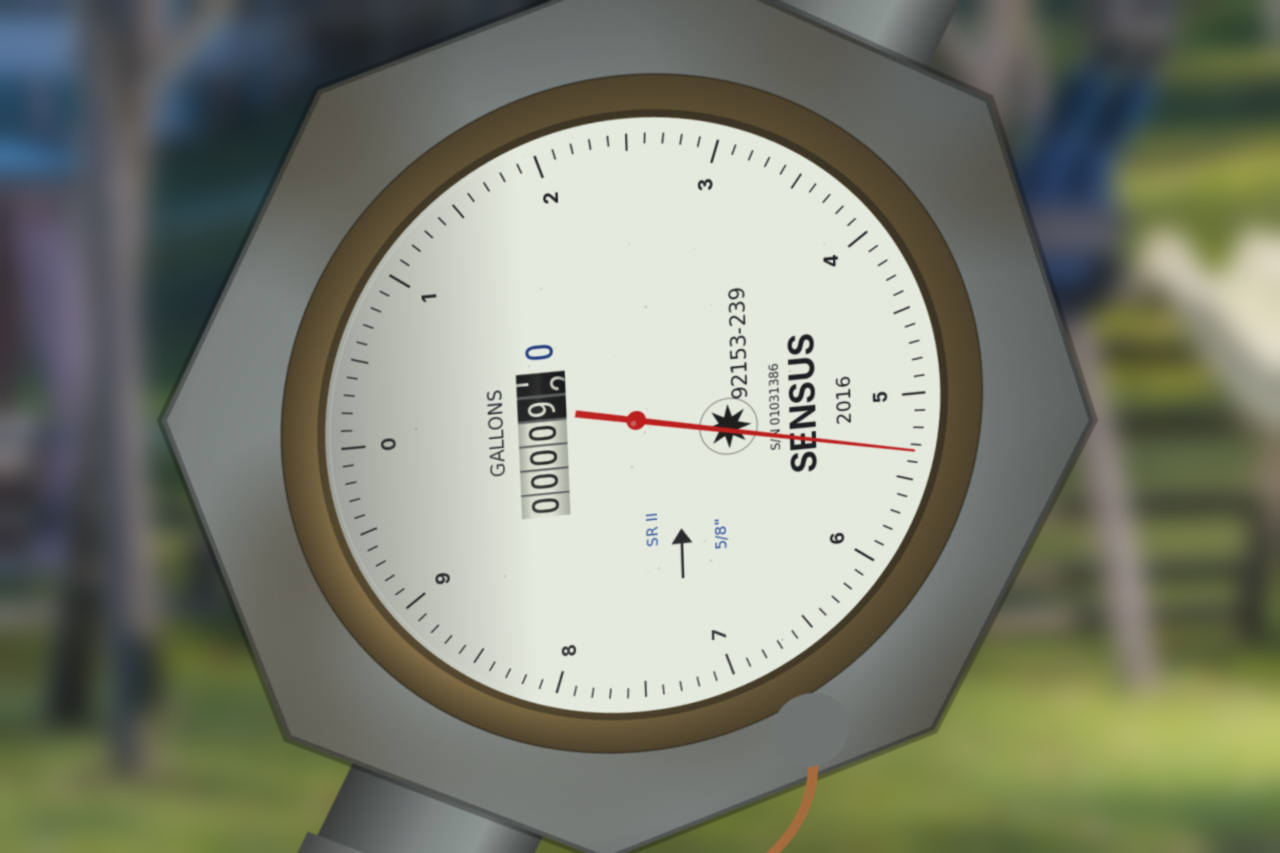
915.3 gal
